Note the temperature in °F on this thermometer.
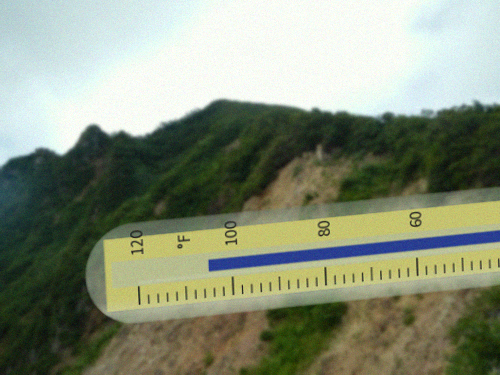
105 °F
